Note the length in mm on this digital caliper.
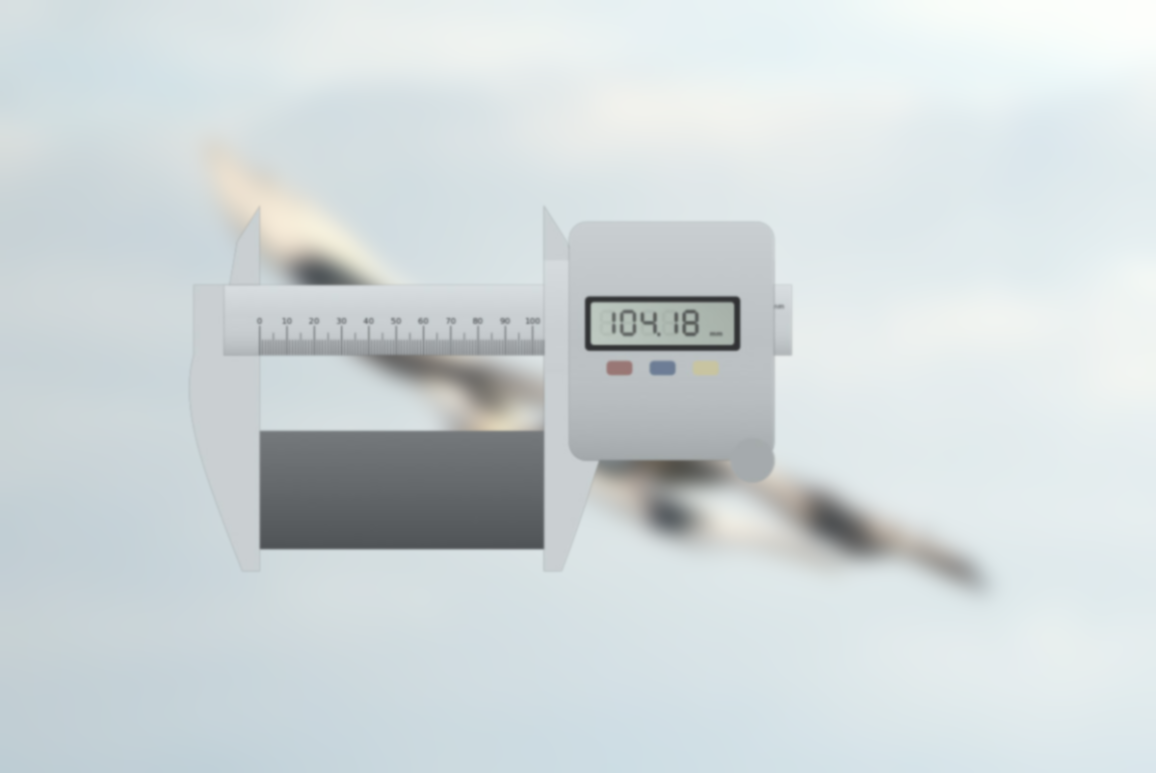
104.18 mm
